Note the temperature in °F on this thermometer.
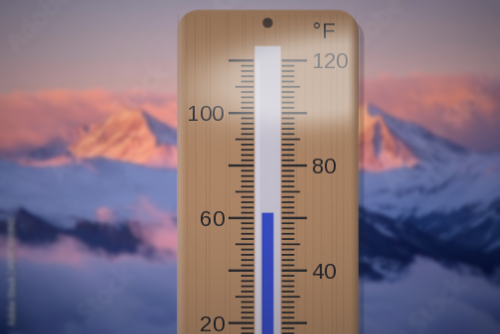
62 °F
